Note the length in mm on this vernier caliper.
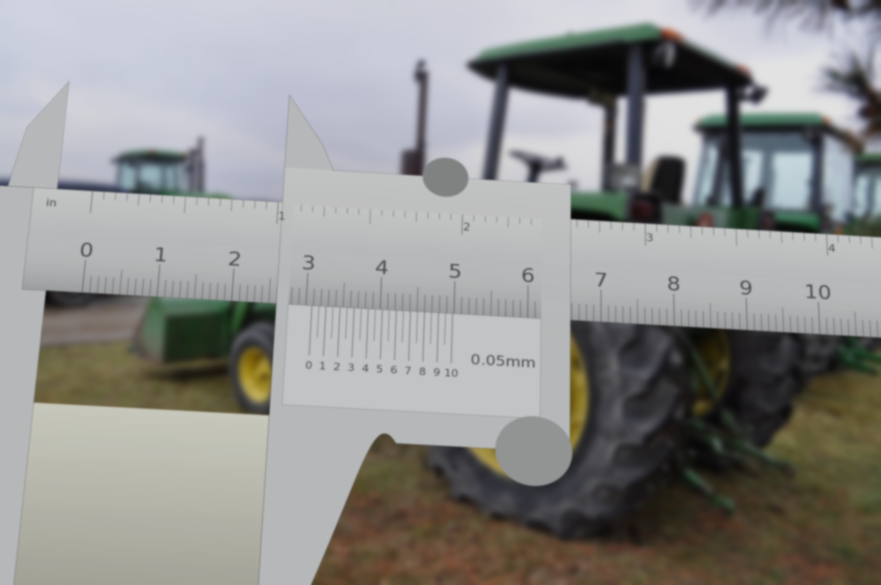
30.8 mm
